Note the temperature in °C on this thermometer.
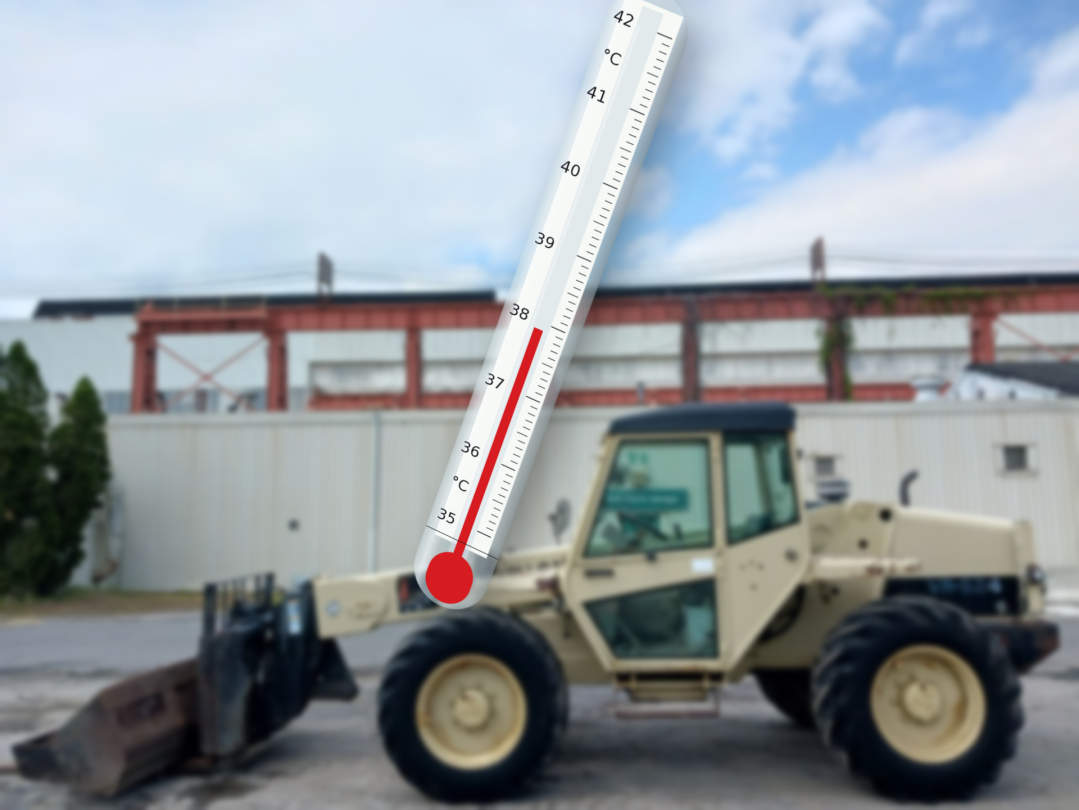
37.9 °C
